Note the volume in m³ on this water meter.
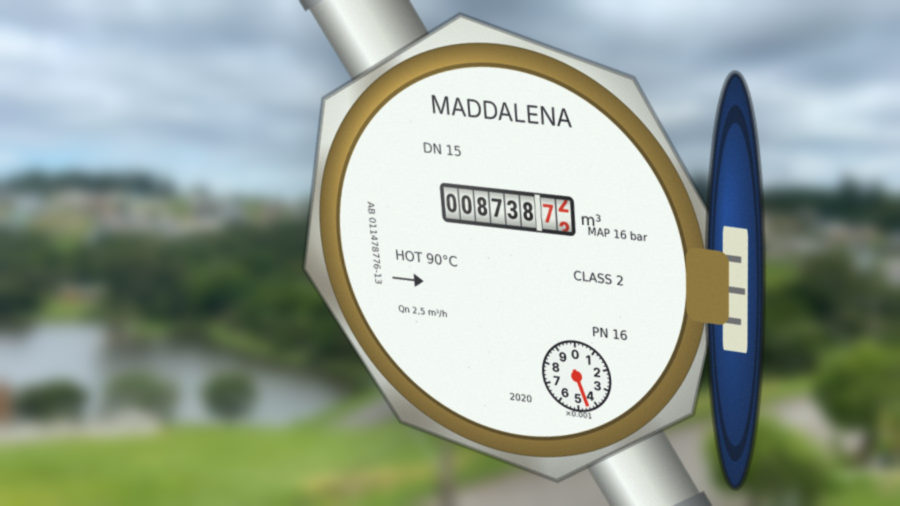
8738.724 m³
